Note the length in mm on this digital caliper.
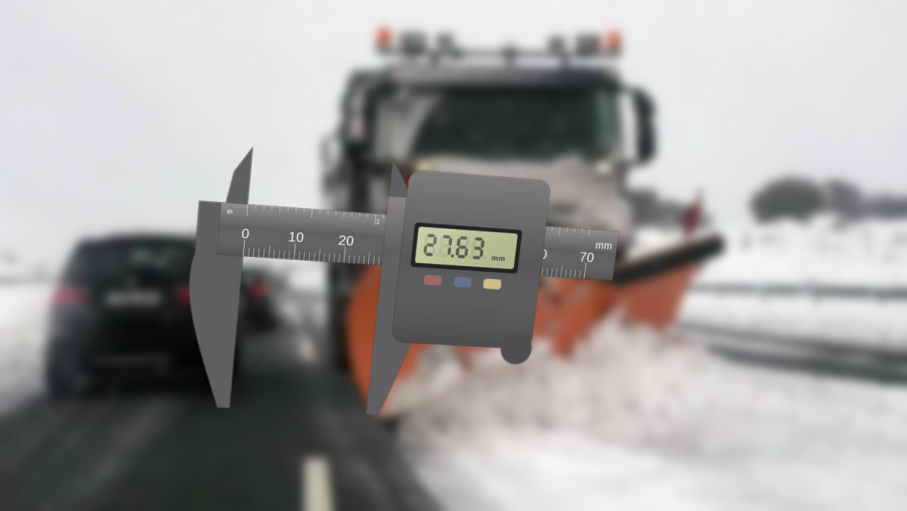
27.63 mm
